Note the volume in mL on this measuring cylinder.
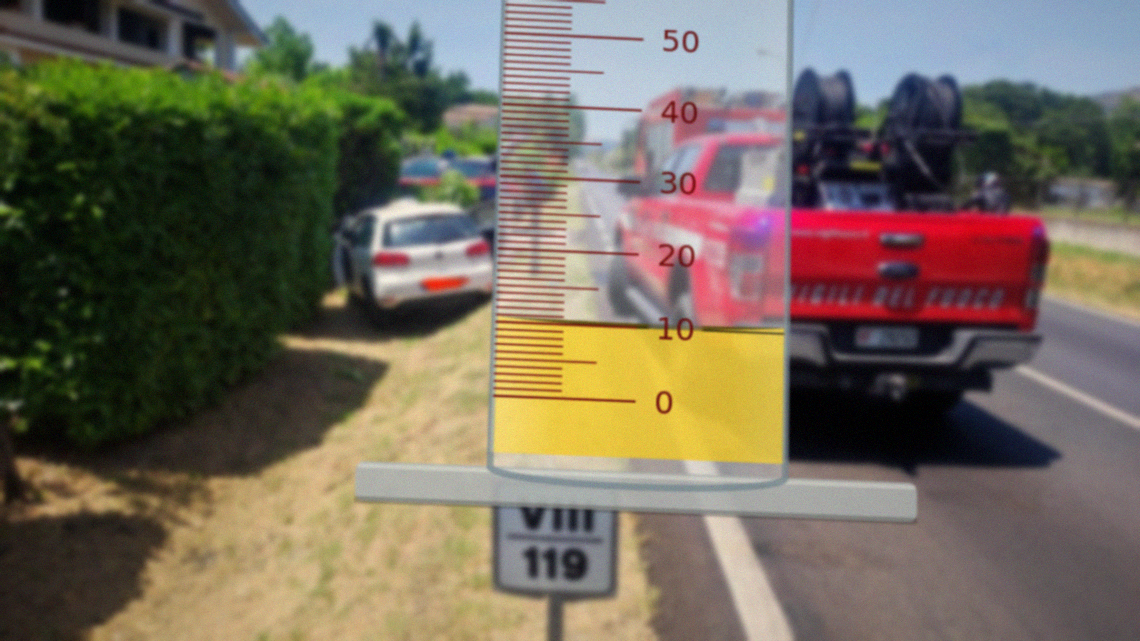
10 mL
